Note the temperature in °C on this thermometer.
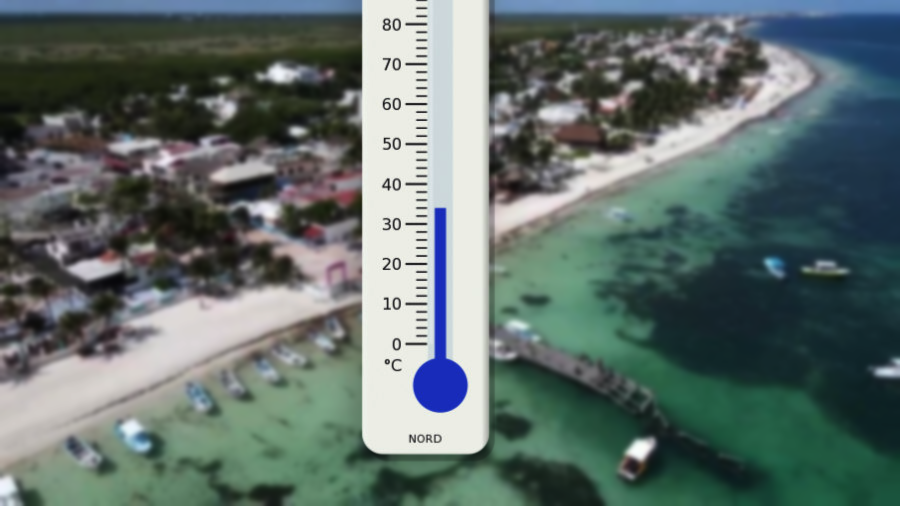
34 °C
